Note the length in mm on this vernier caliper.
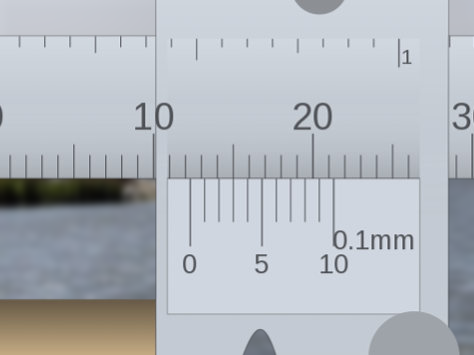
12.3 mm
